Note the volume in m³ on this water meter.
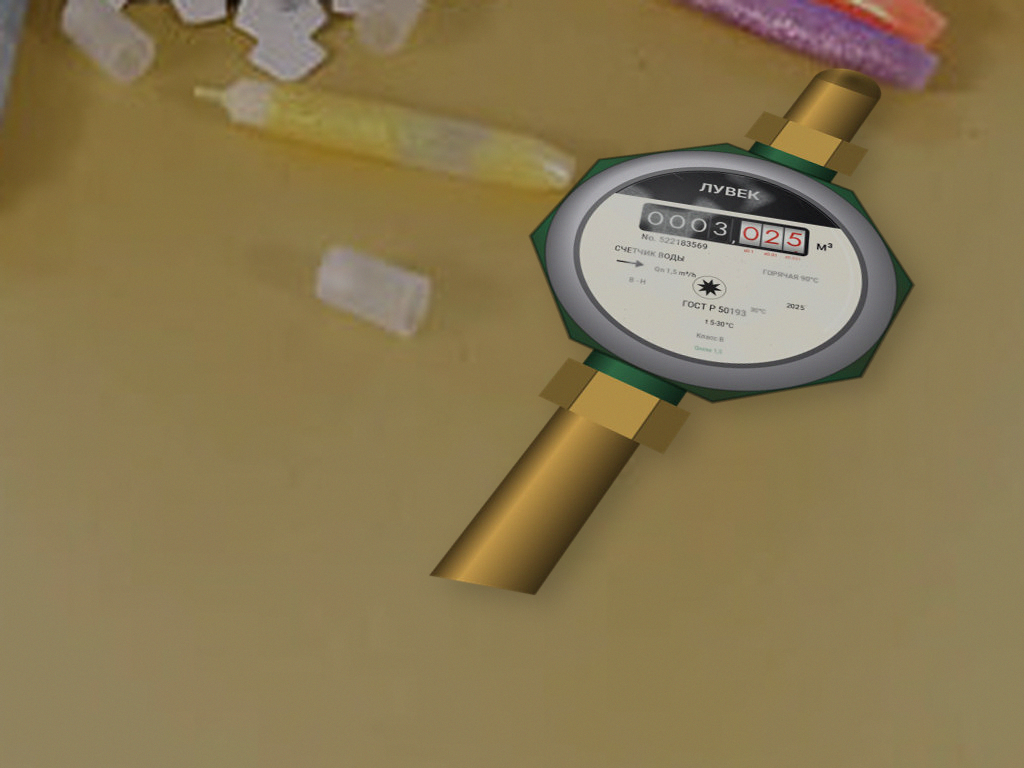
3.025 m³
